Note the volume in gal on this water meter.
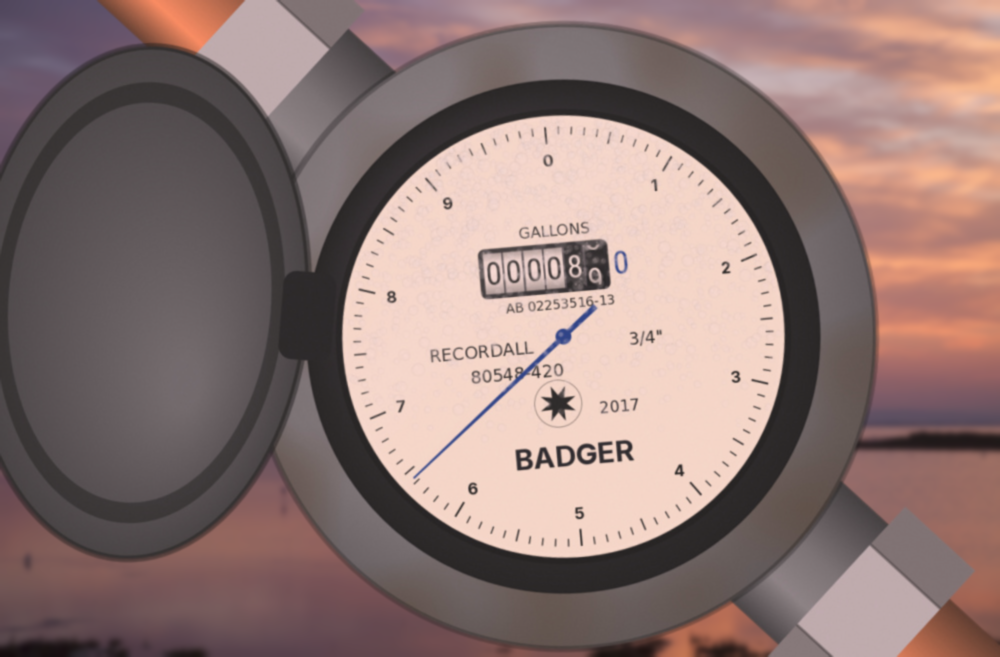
886.4 gal
